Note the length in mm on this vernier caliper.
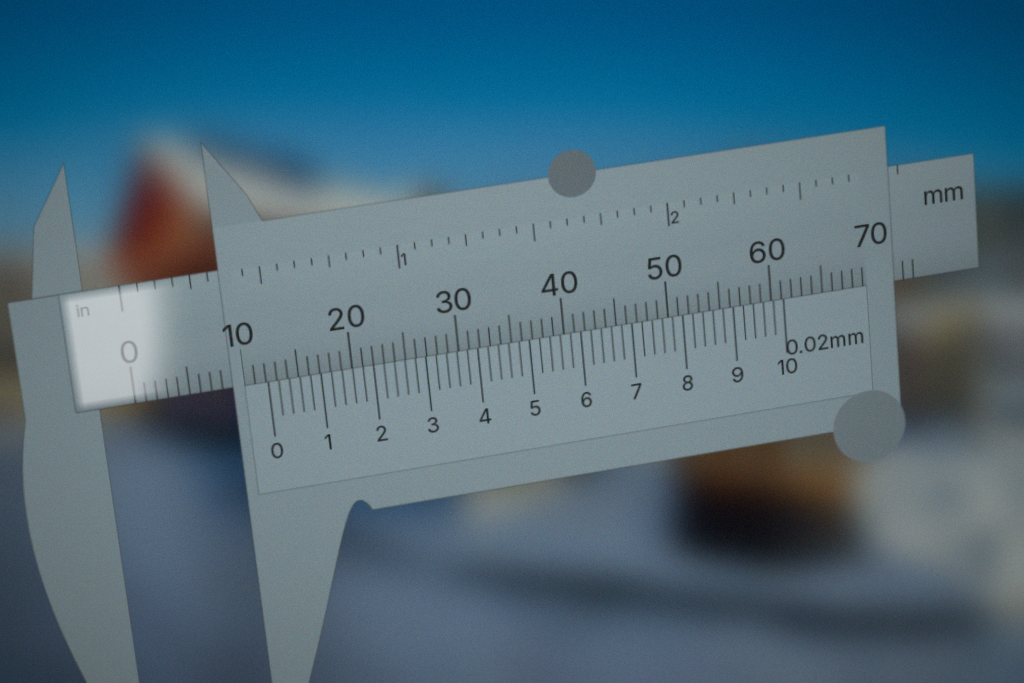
12.2 mm
